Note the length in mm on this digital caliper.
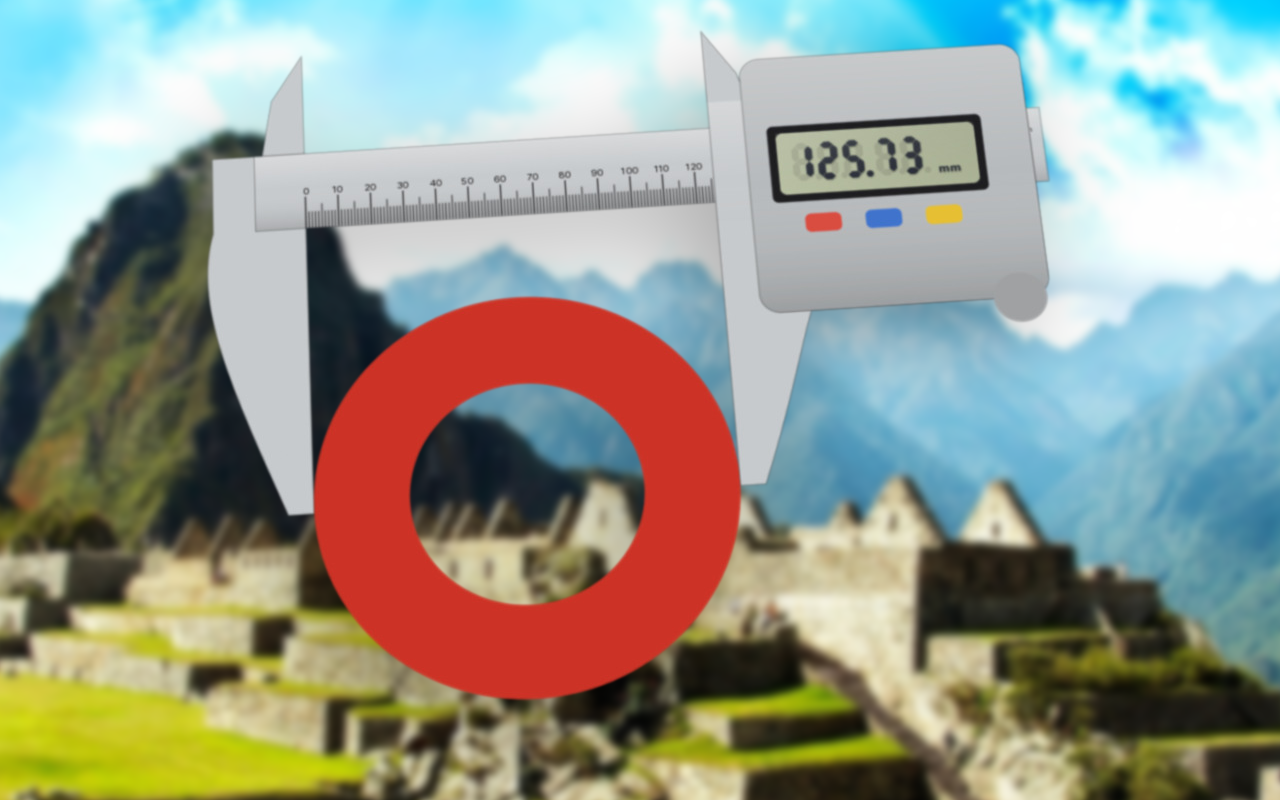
125.73 mm
